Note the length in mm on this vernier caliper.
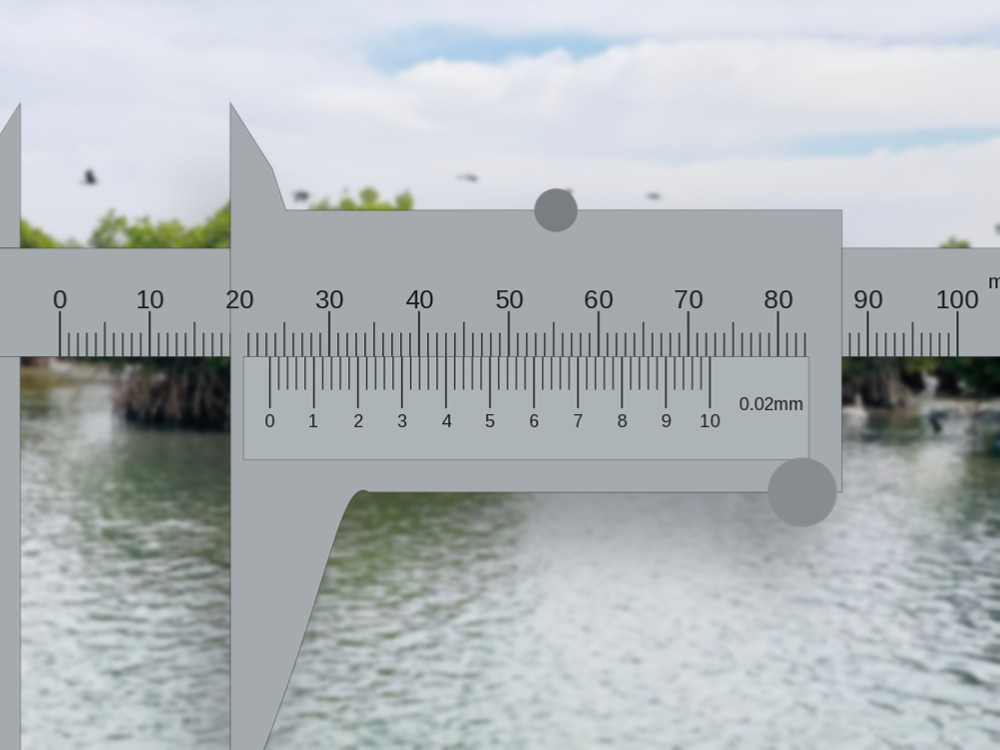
23.4 mm
